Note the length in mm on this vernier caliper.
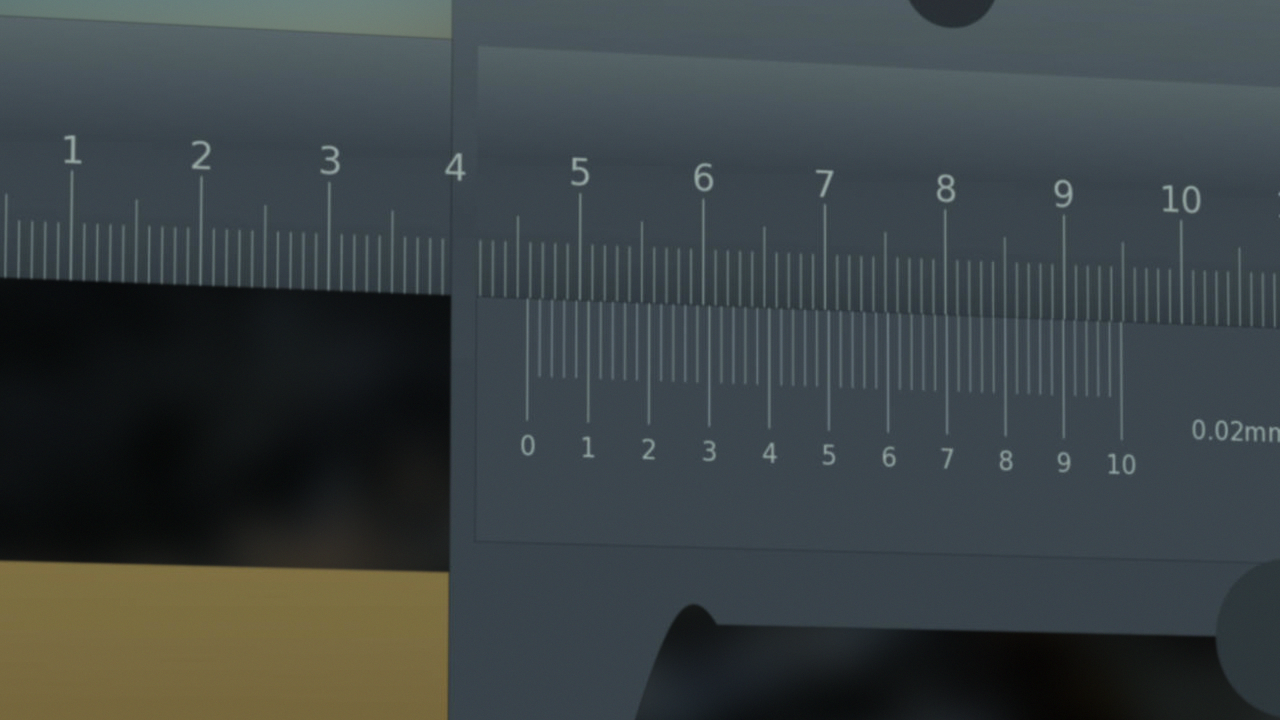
45.8 mm
